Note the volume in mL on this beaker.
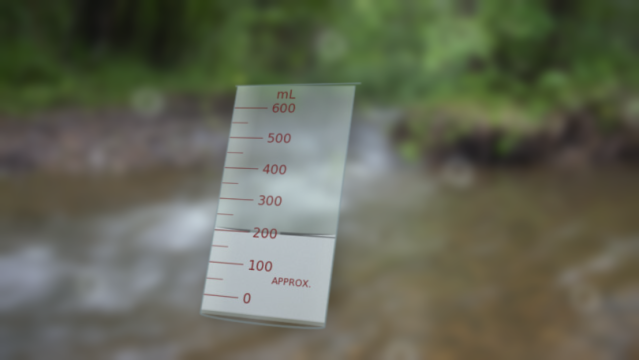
200 mL
